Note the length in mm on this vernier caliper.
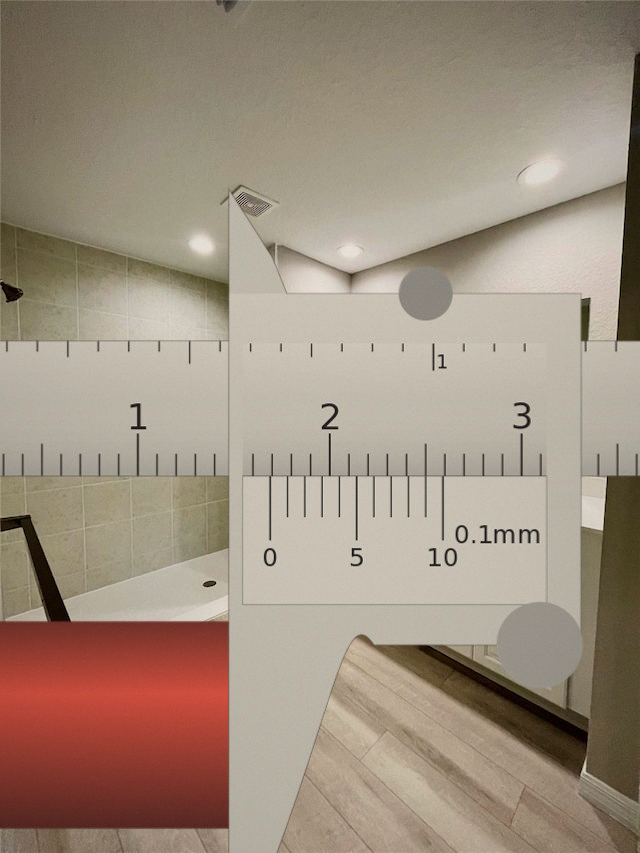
16.9 mm
